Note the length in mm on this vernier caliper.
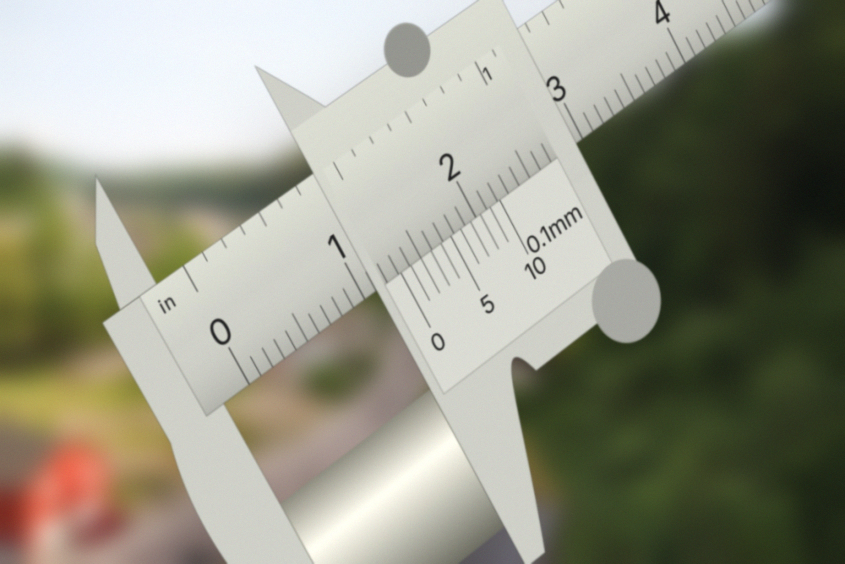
13.2 mm
